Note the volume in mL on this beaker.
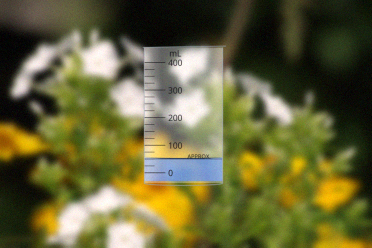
50 mL
